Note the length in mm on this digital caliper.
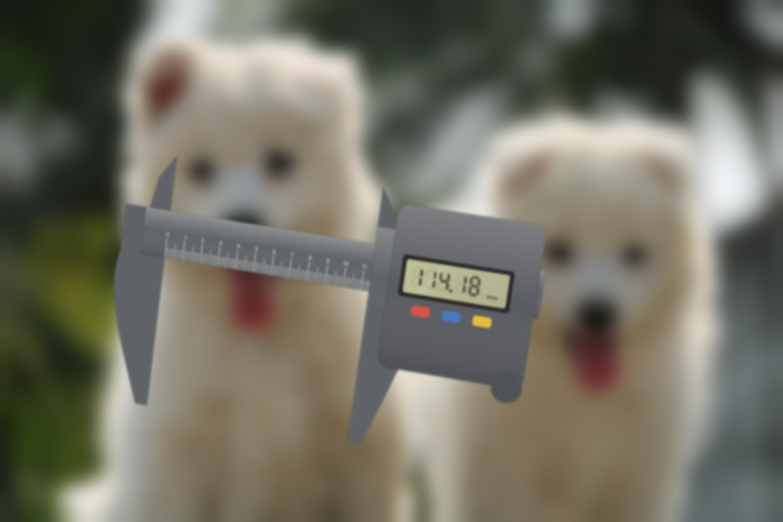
114.18 mm
